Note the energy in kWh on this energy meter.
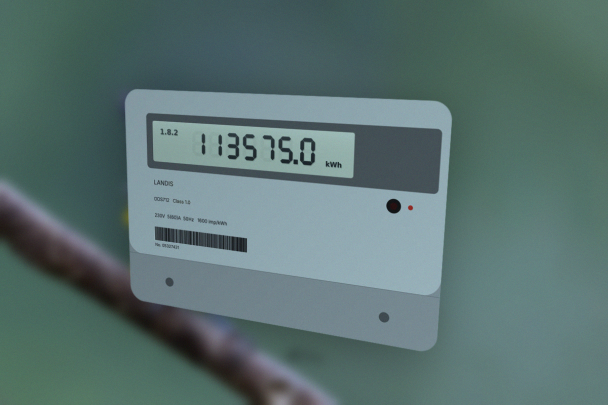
113575.0 kWh
